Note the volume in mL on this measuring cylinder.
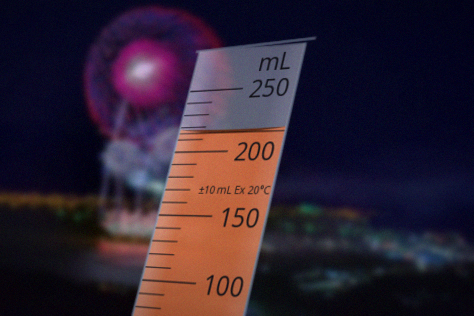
215 mL
